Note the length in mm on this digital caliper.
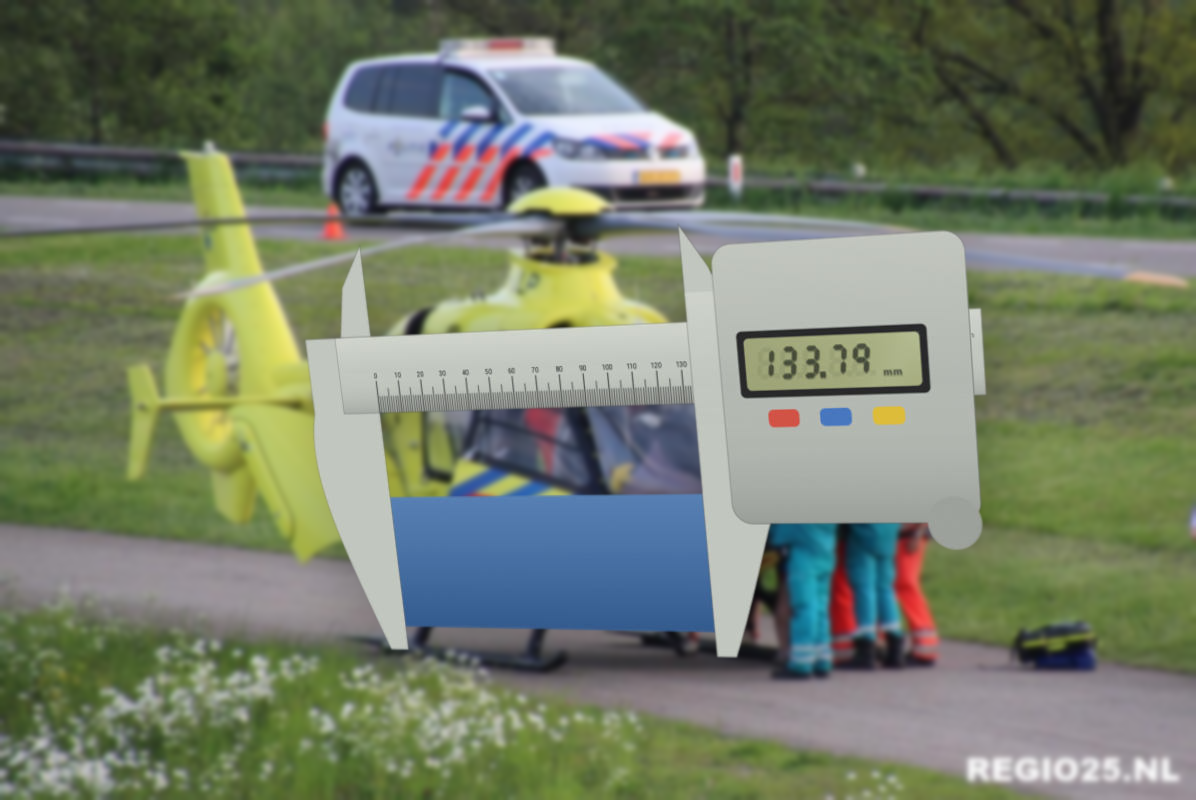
133.79 mm
